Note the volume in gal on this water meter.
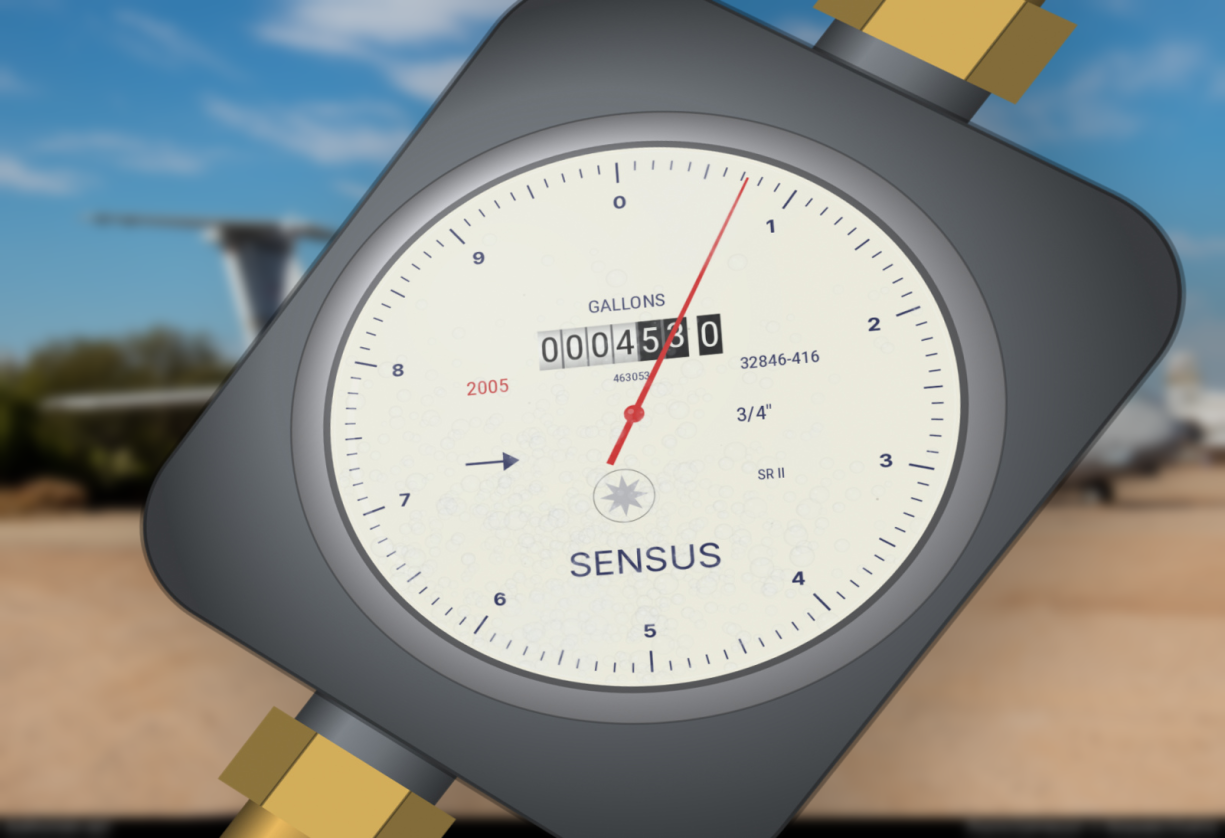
4530.7 gal
